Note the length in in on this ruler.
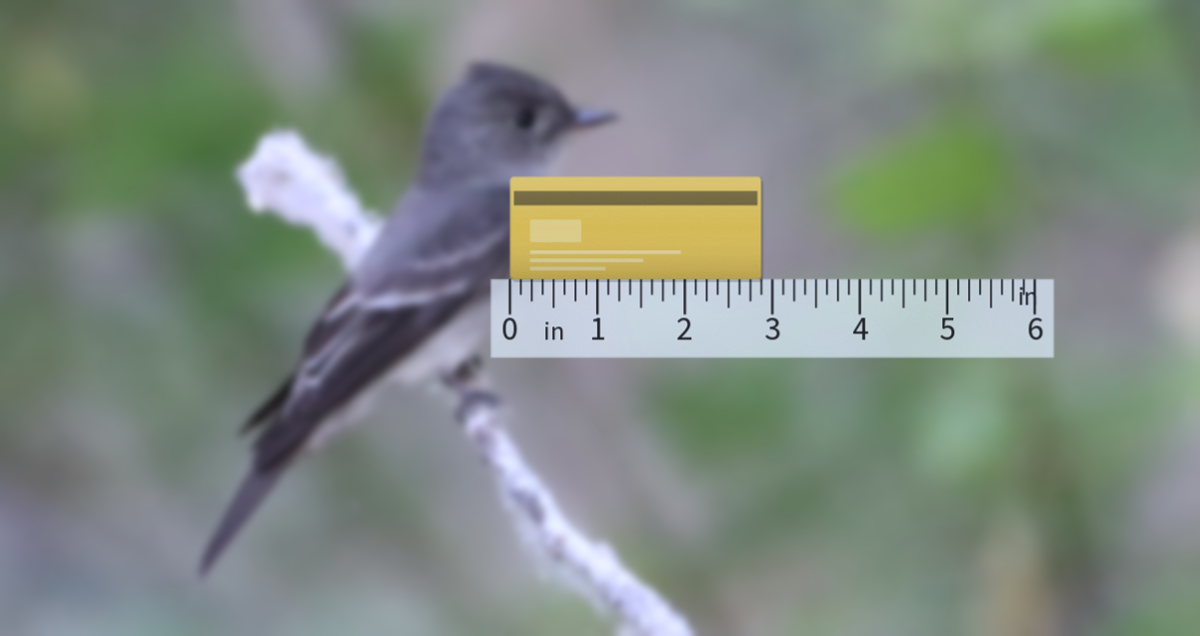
2.875 in
